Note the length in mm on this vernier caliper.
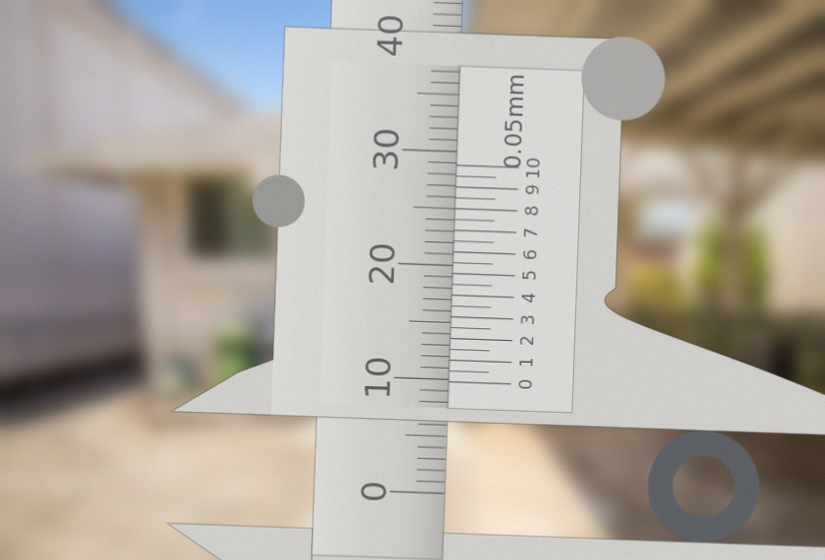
9.8 mm
